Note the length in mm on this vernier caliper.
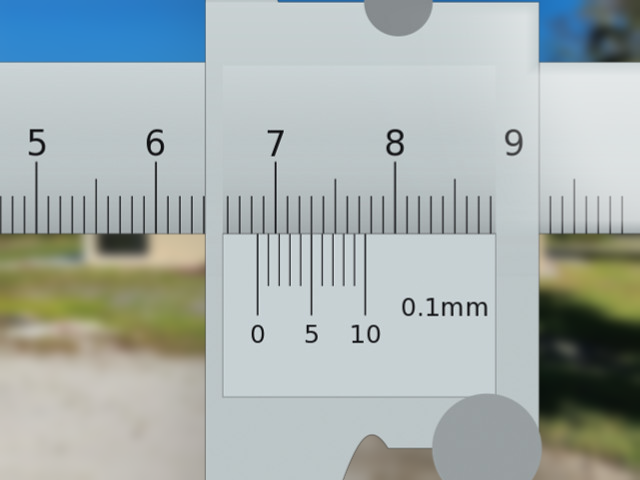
68.5 mm
